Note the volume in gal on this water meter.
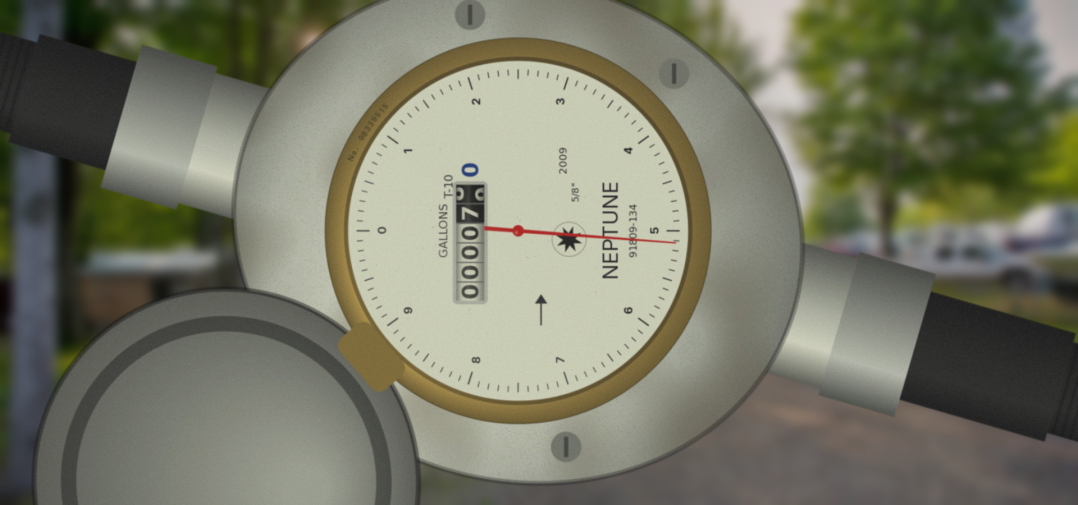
785.1 gal
